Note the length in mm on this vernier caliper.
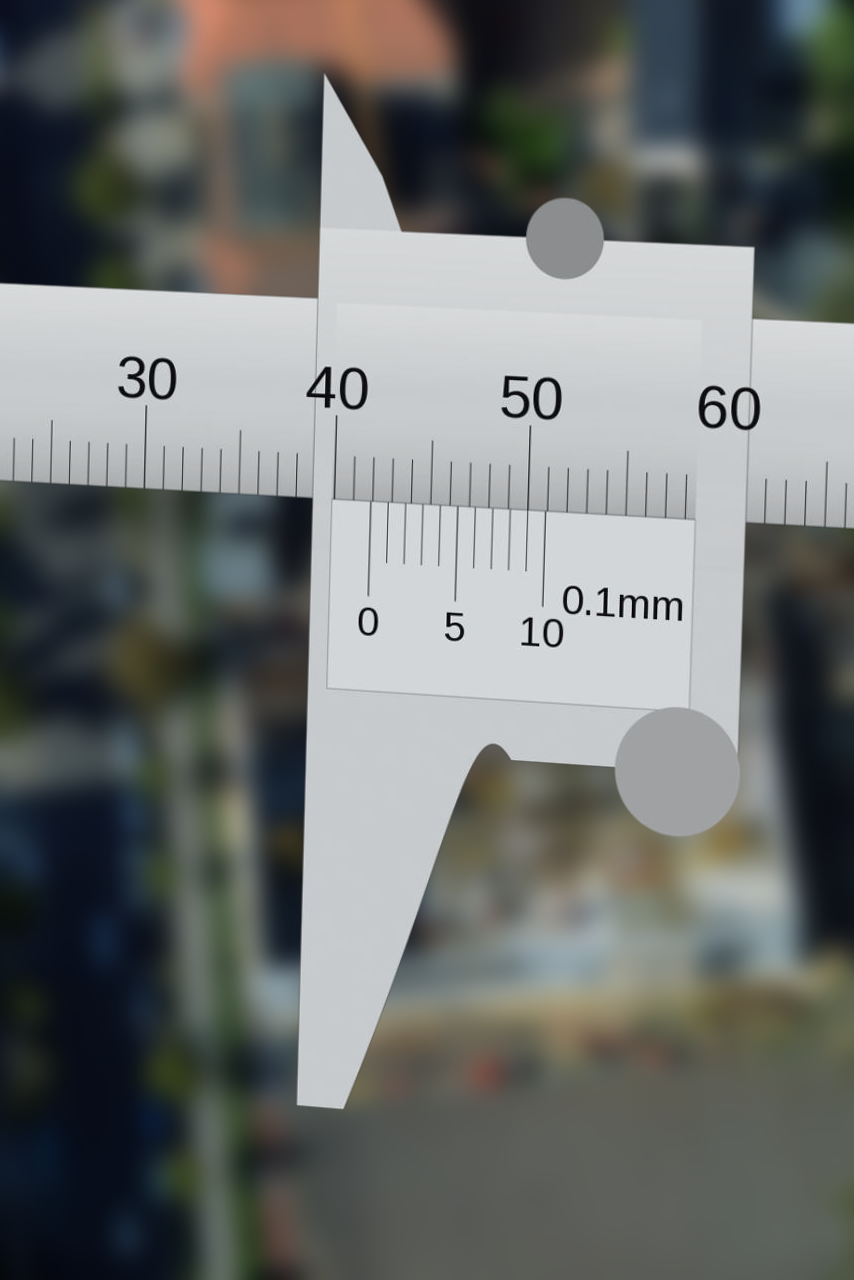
41.9 mm
